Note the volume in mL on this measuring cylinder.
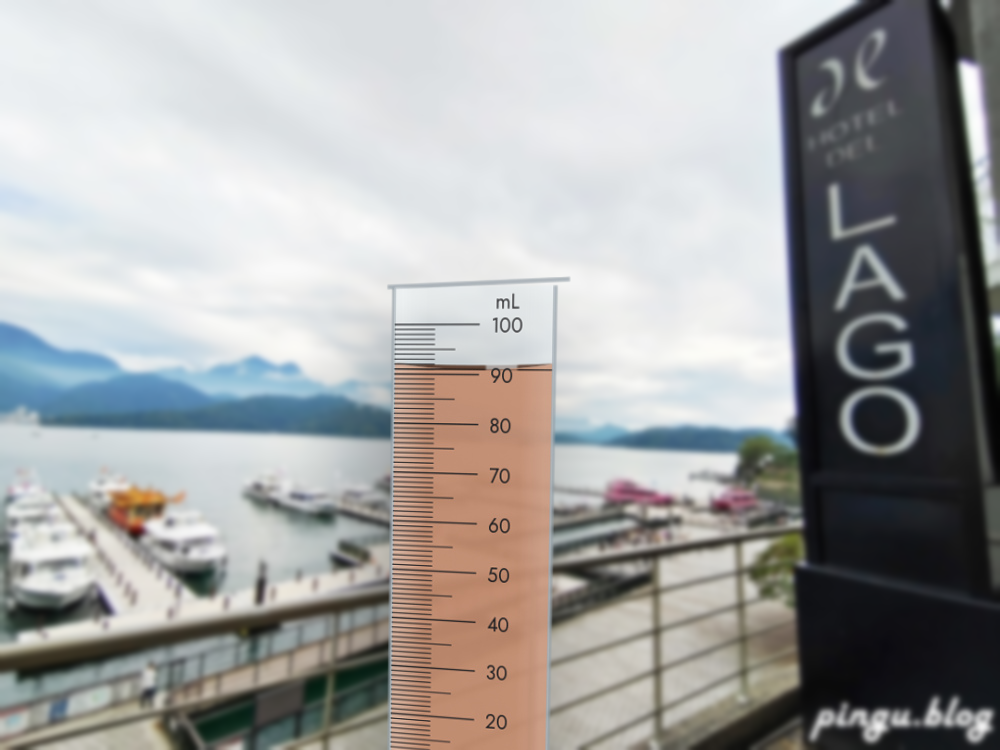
91 mL
